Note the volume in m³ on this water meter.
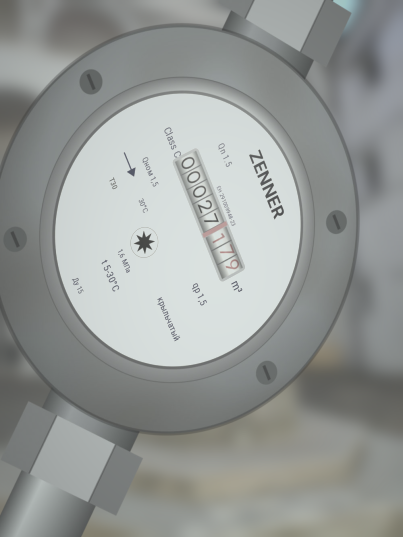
27.179 m³
